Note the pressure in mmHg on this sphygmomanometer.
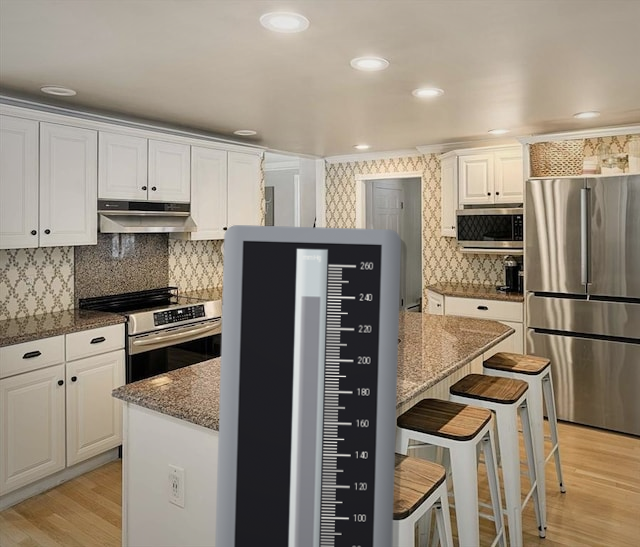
240 mmHg
